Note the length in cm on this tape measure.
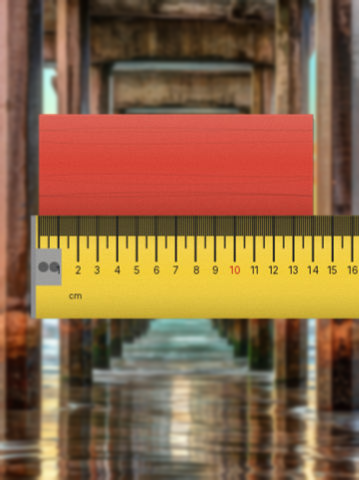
14 cm
